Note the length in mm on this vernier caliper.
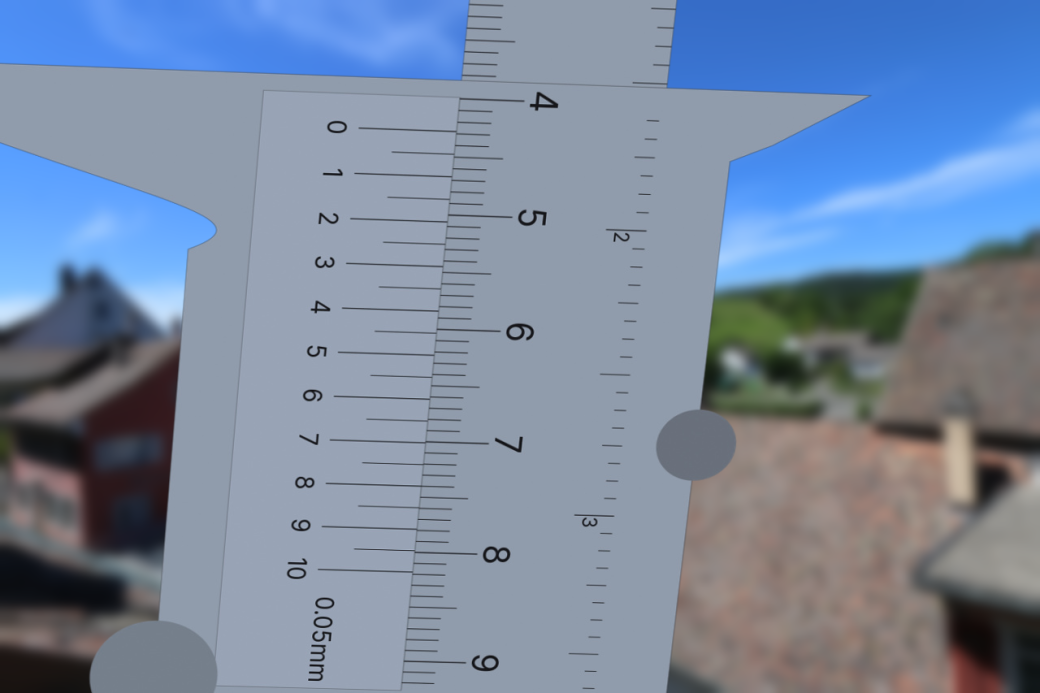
42.8 mm
